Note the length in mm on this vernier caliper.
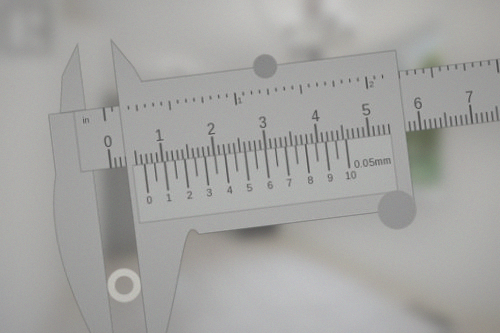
6.5 mm
